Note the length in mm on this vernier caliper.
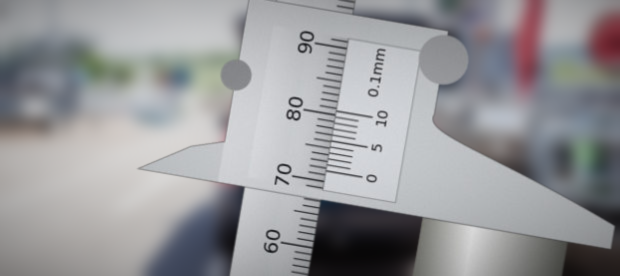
71.6 mm
